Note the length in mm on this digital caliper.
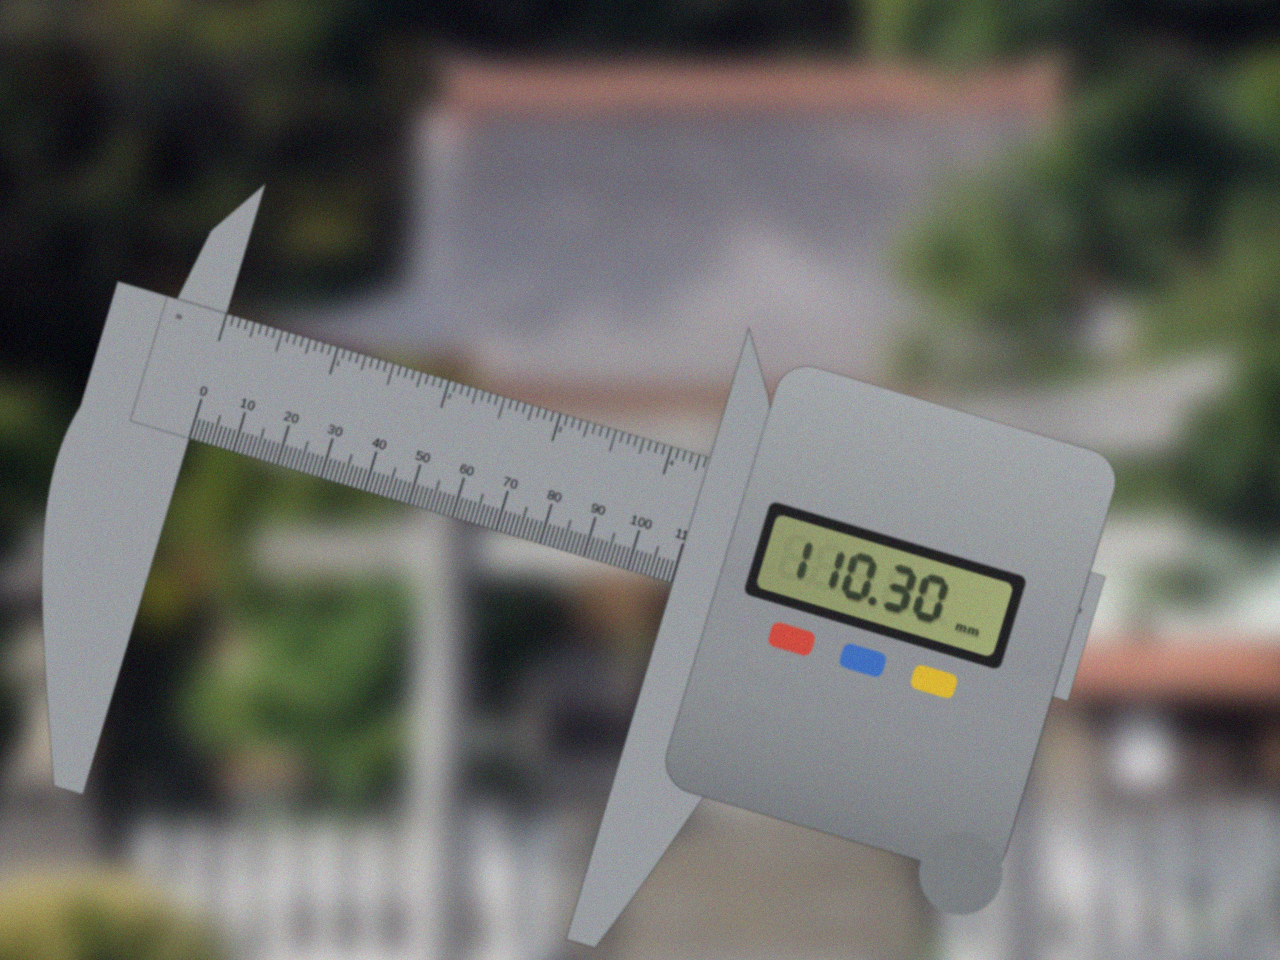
110.30 mm
